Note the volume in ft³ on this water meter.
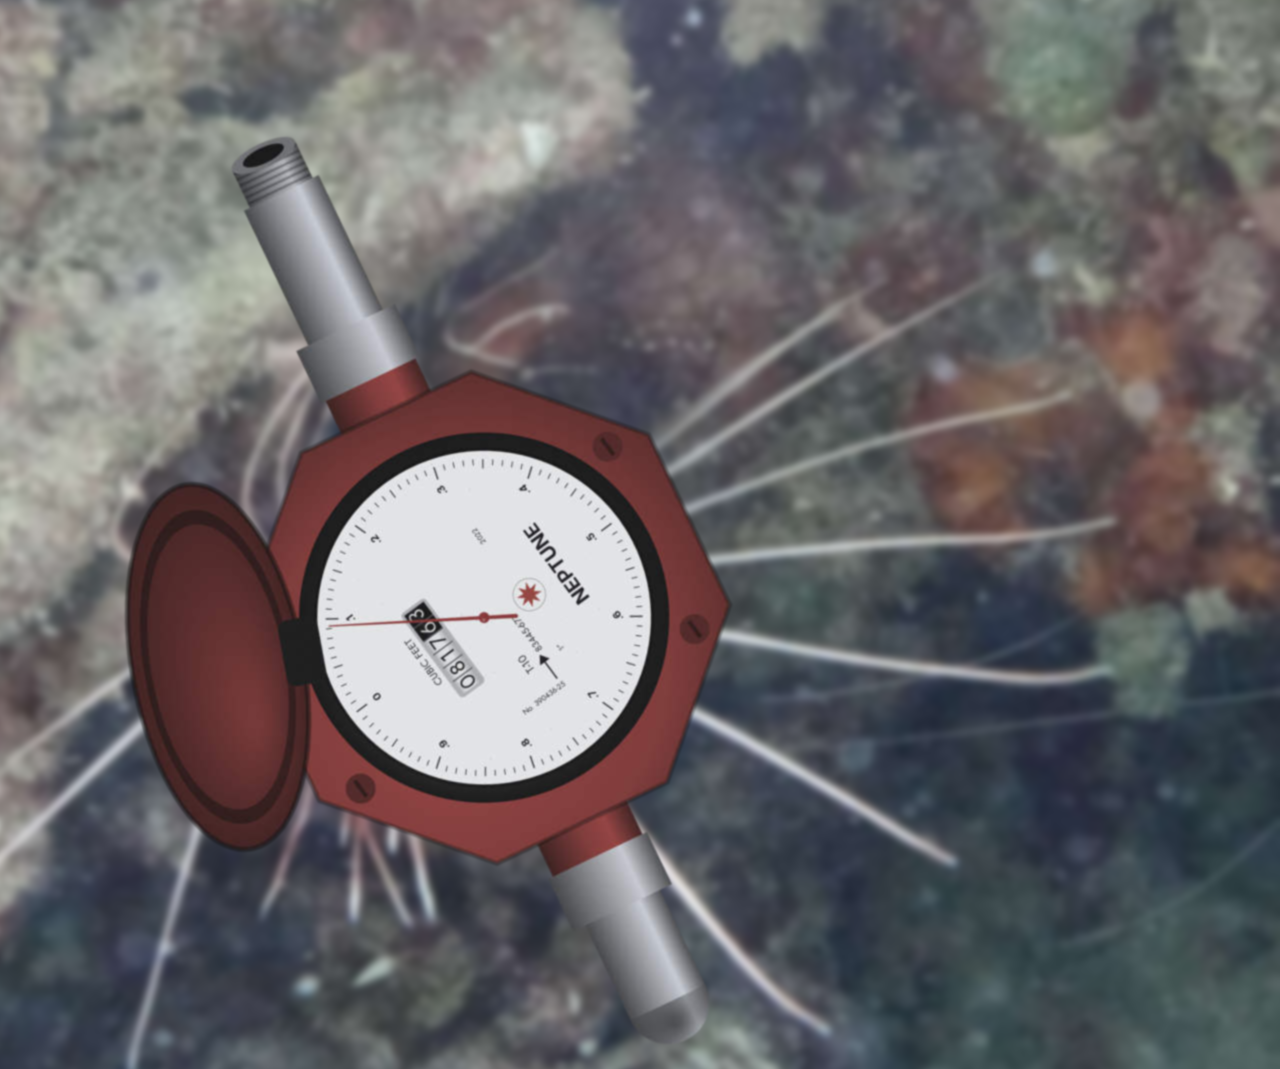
81763.09 ft³
